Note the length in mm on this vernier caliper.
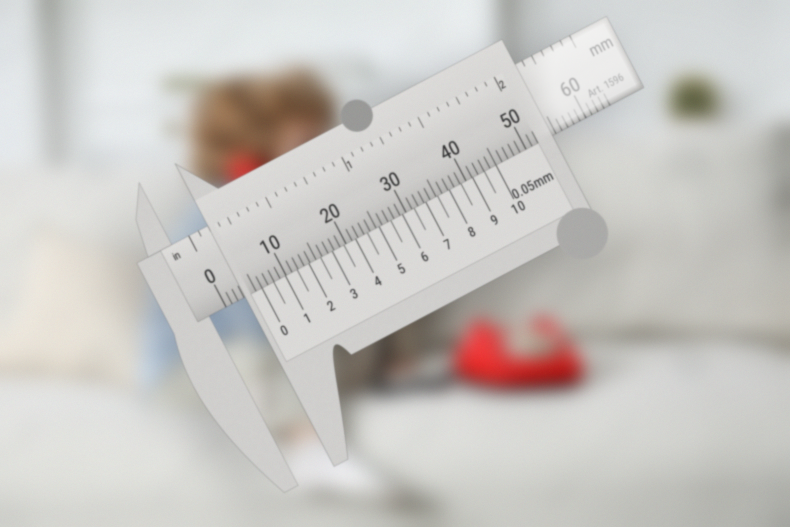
6.0 mm
